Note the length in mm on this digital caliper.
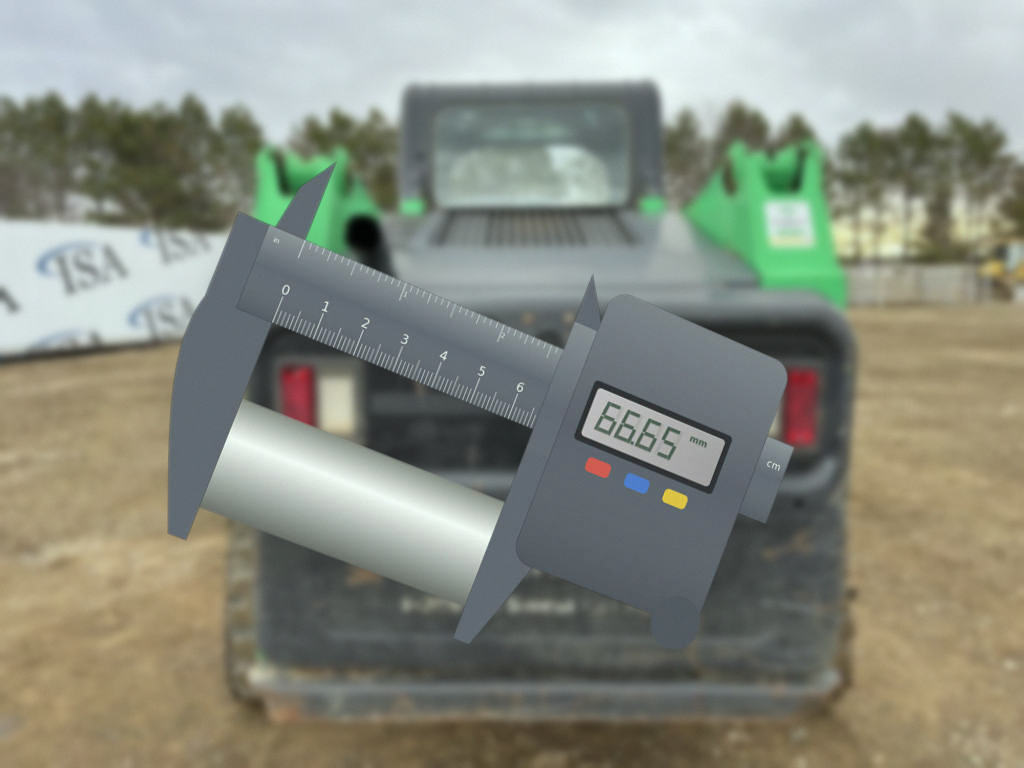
66.65 mm
